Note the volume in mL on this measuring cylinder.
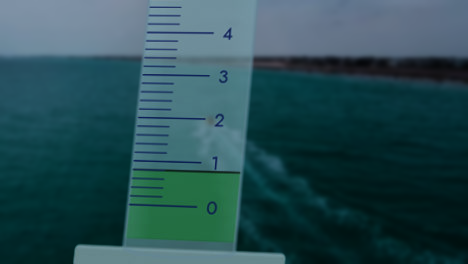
0.8 mL
